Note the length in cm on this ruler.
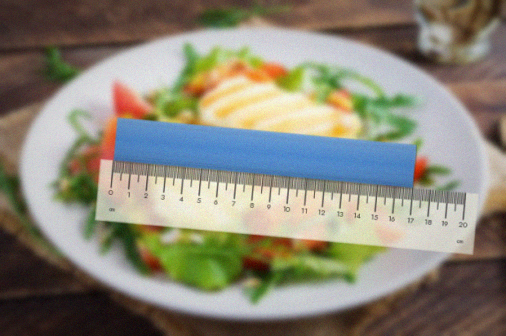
17 cm
